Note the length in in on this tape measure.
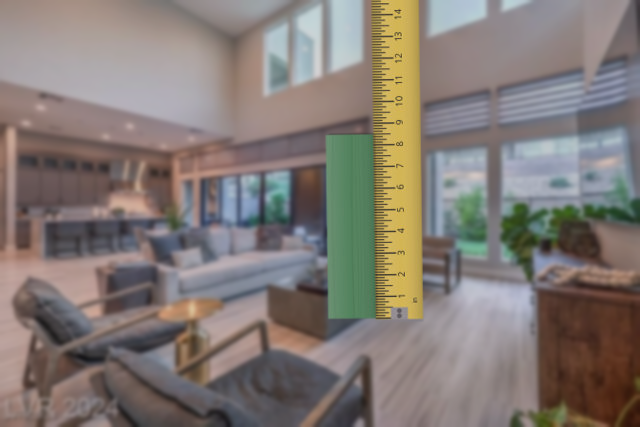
8.5 in
